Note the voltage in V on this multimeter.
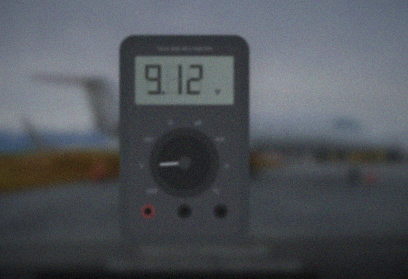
9.12 V
